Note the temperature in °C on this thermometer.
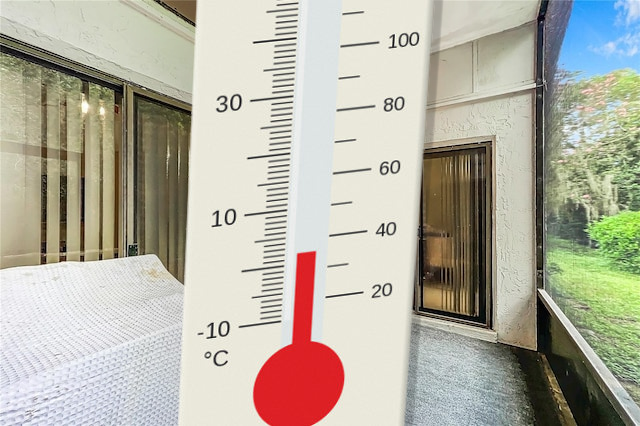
2 °C
